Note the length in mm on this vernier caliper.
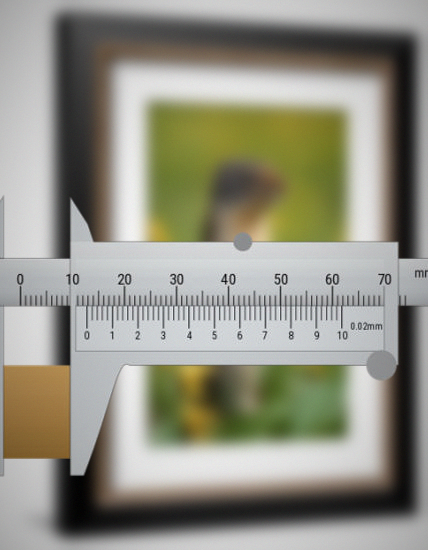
12.8 mm
